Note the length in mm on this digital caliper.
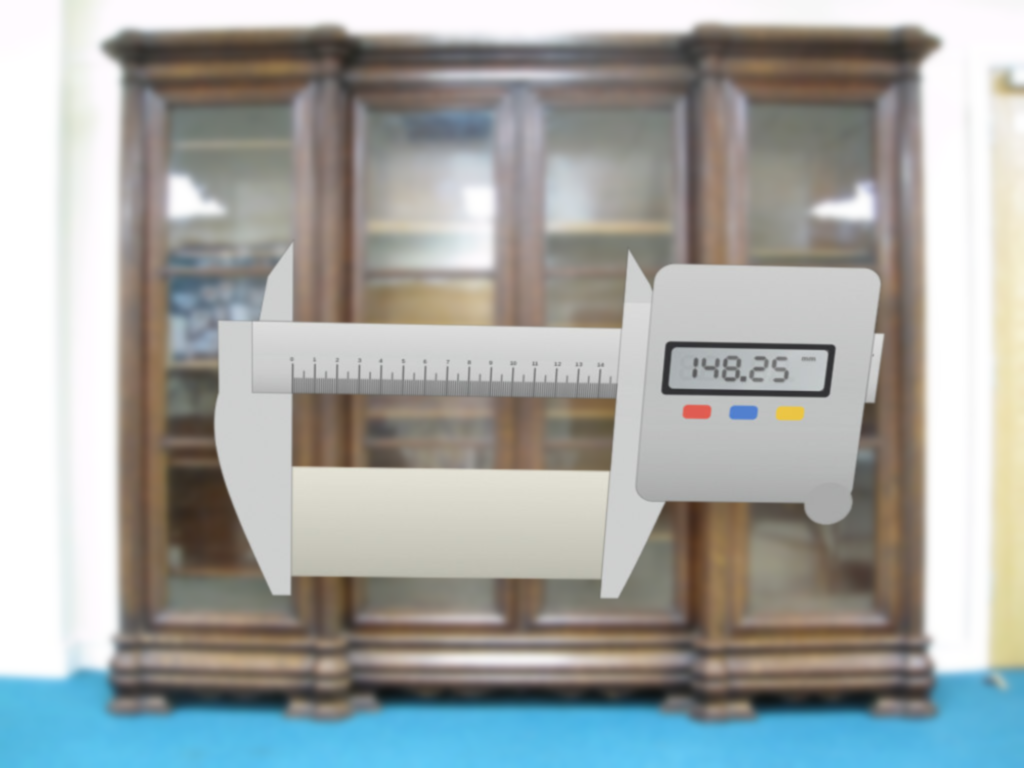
148.25 mm
